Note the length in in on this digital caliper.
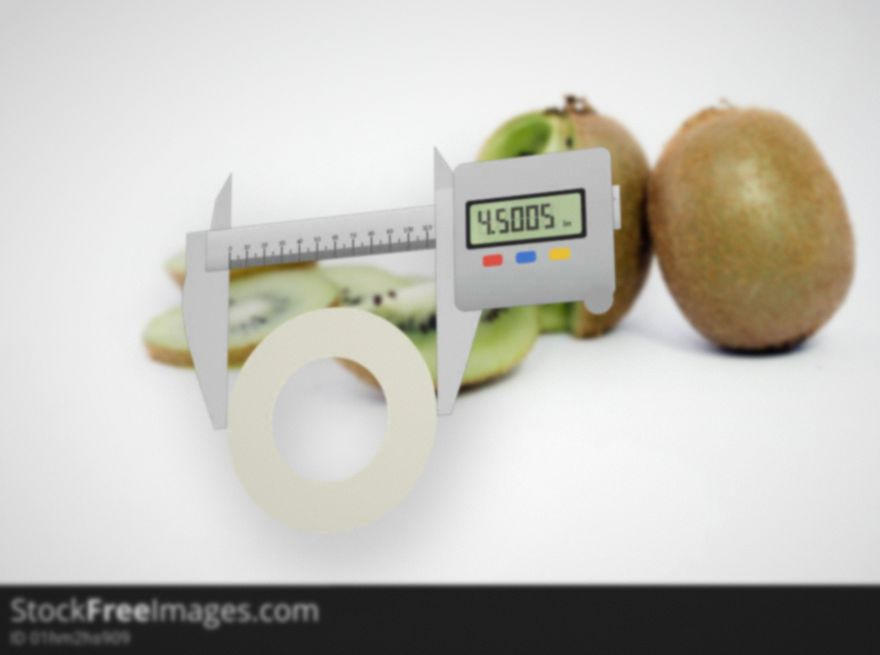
4.5005 in
